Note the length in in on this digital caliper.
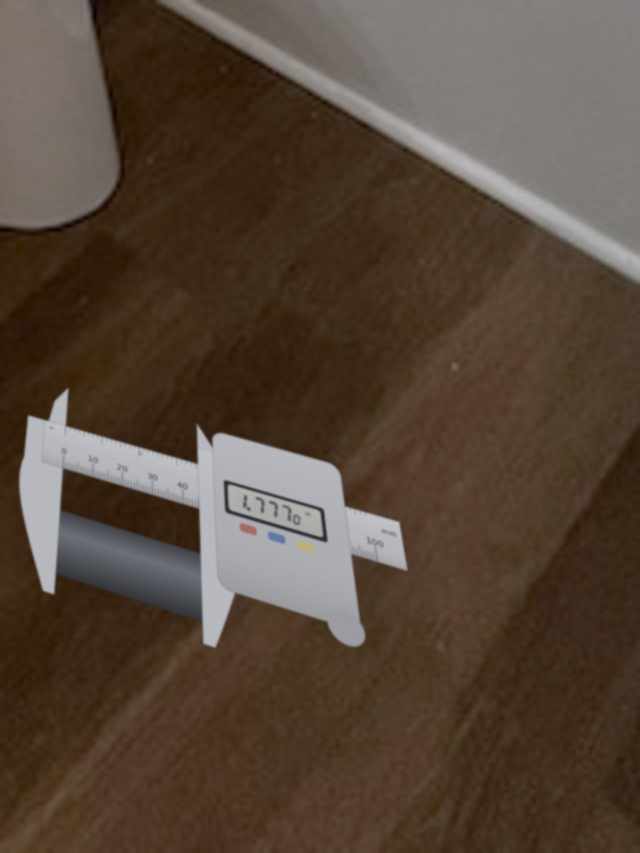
1.7770 in
